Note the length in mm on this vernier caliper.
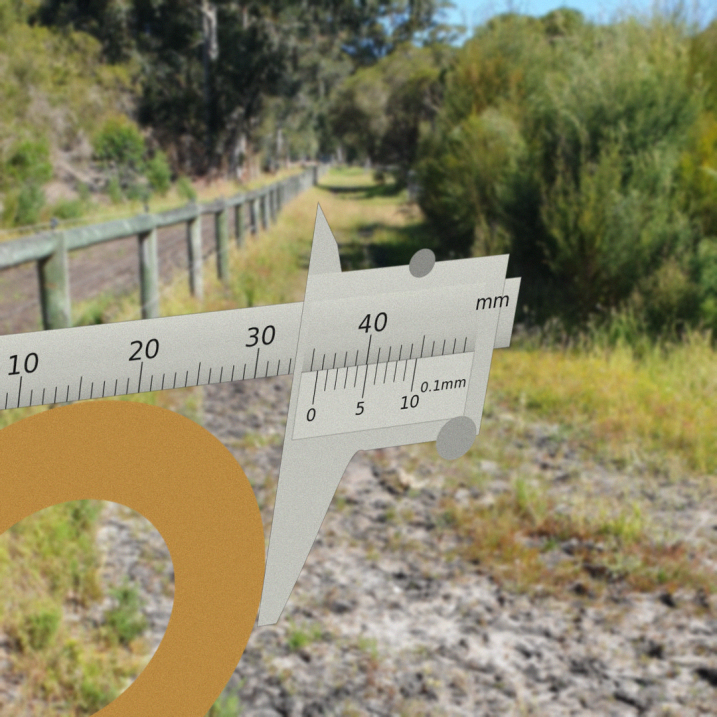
35.6 mm
